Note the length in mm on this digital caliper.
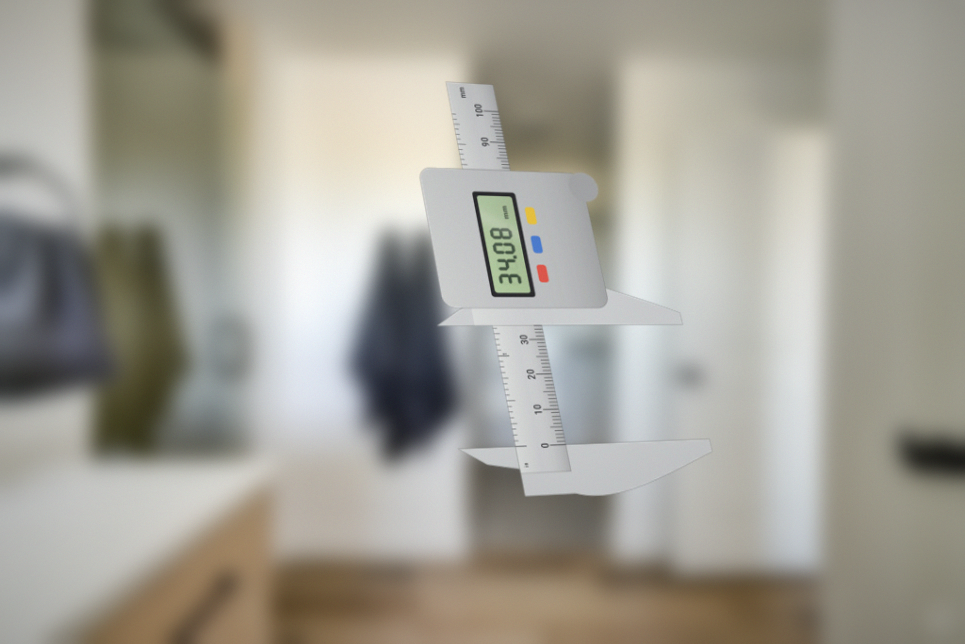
34.08 mm
